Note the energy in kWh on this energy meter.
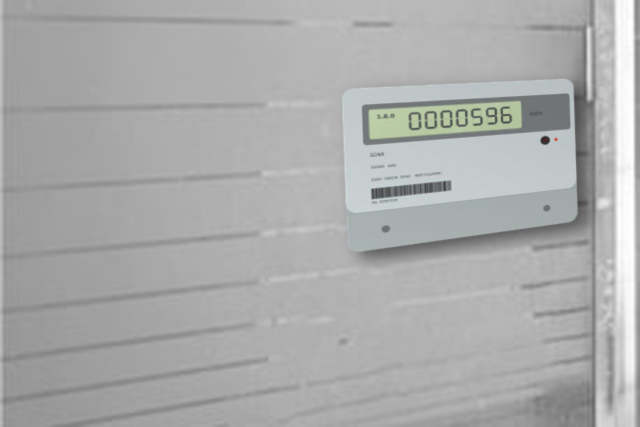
596 kWh
